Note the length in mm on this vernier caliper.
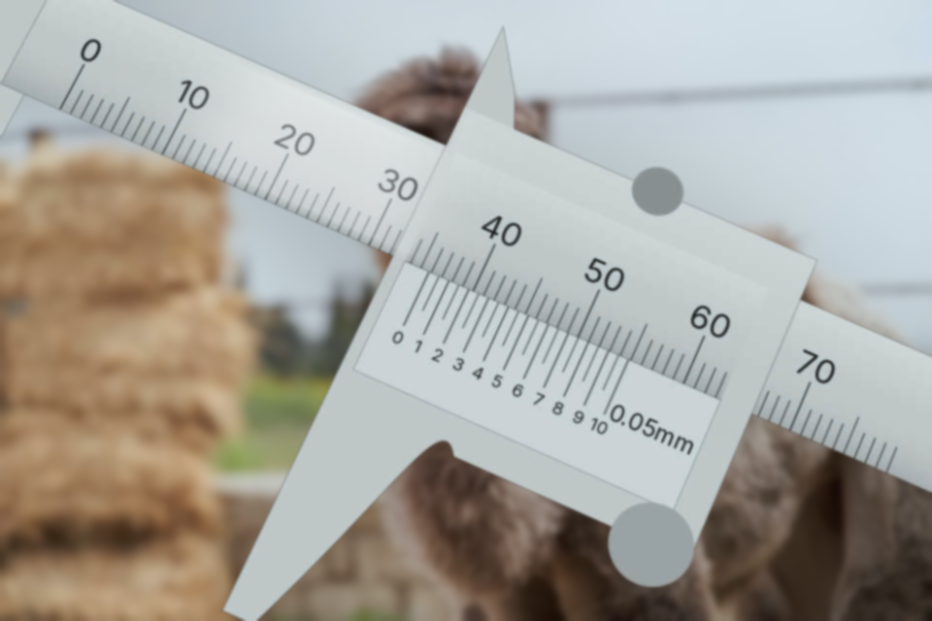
35.8 mm
